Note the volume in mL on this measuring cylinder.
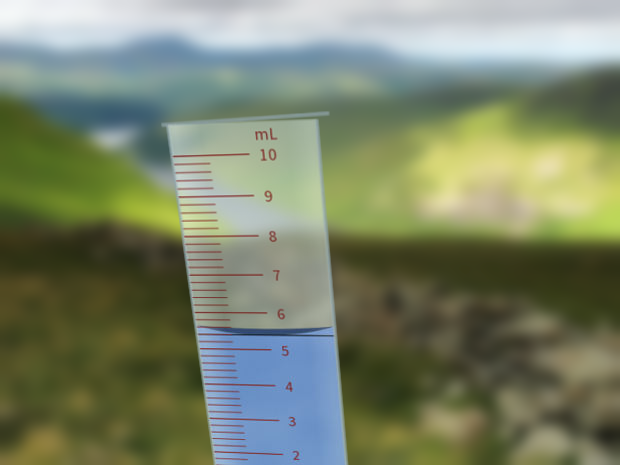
5.4 mL
